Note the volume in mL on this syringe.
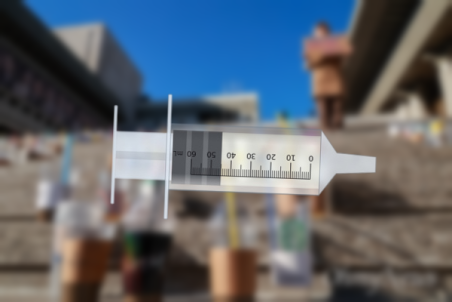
45 mL
